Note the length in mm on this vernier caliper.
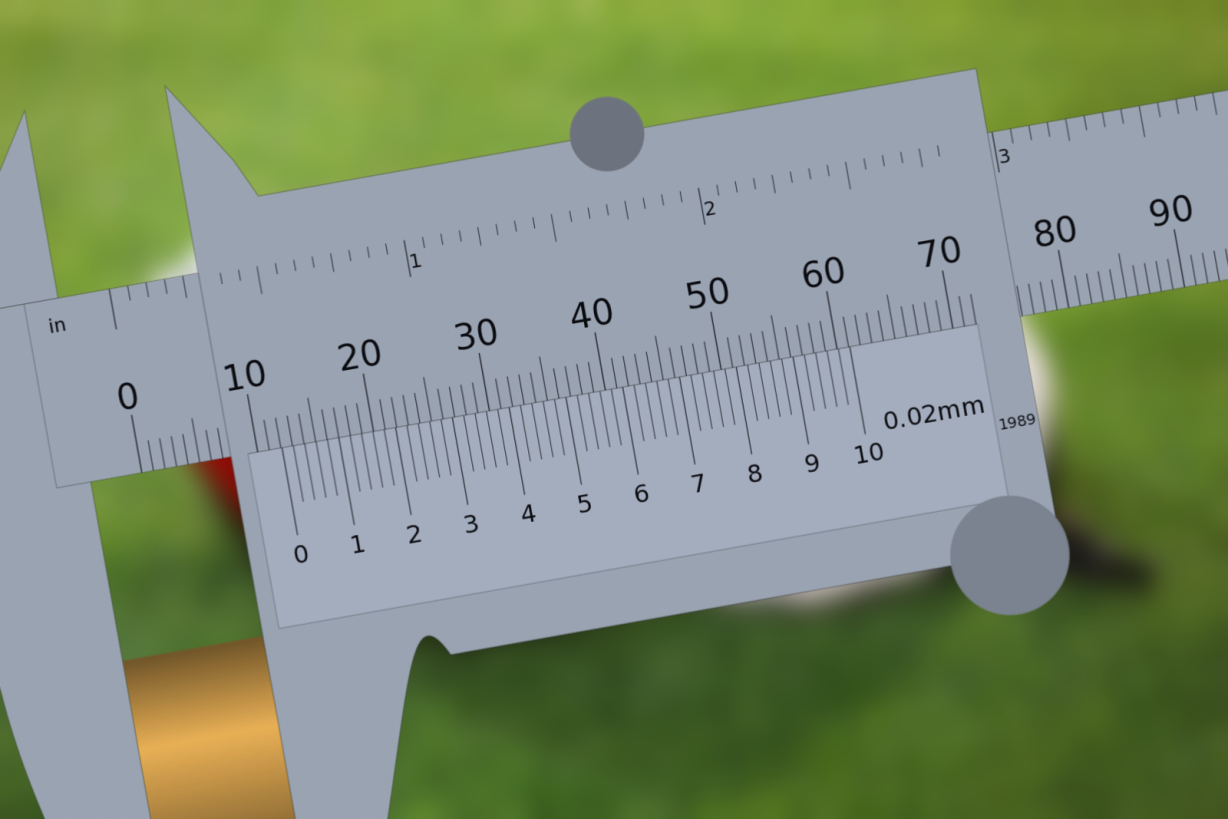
12.1 mm
